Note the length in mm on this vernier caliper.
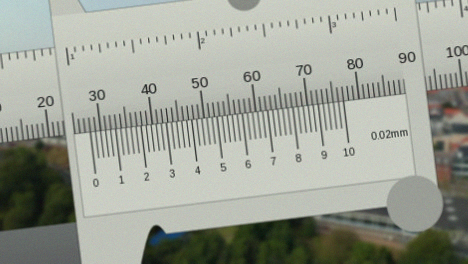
28.0 mm
